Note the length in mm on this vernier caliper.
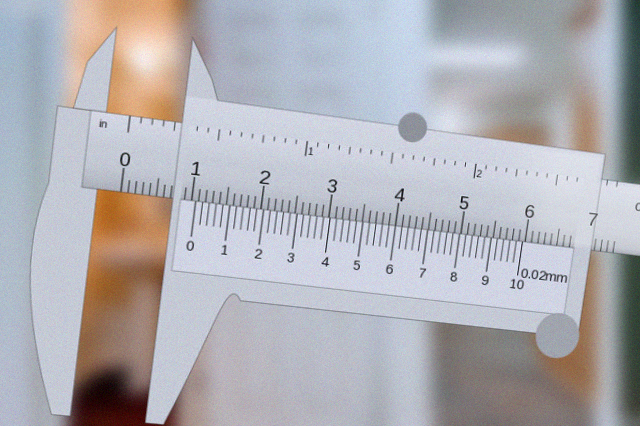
10.6 mm
